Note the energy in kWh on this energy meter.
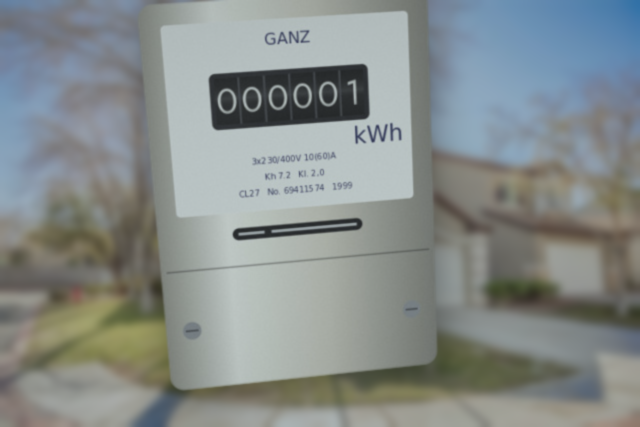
1 kWh
